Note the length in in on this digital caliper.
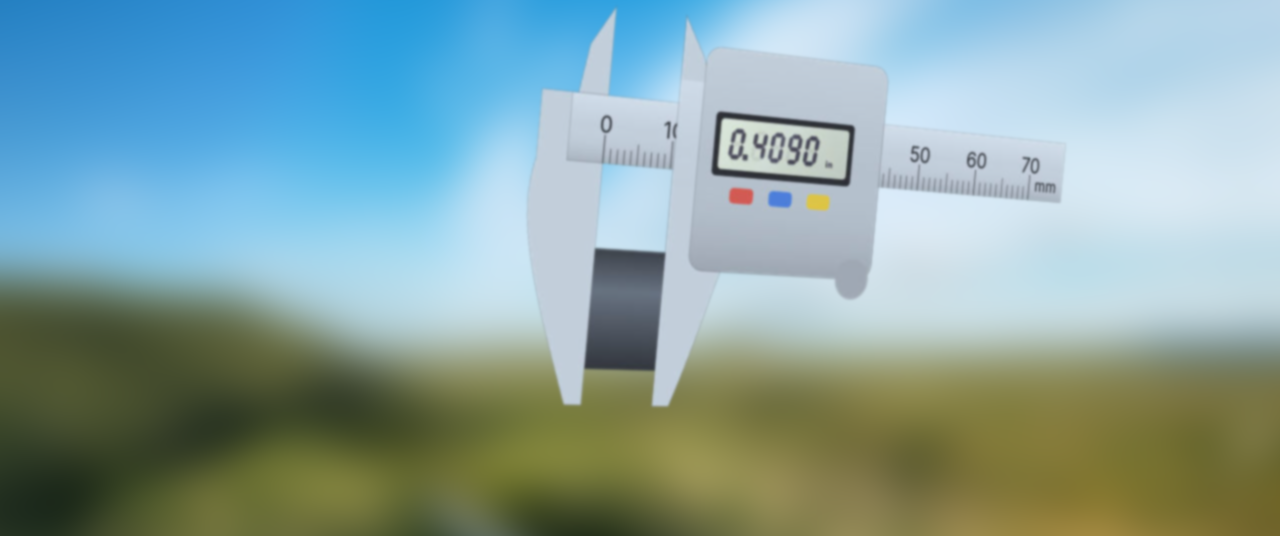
0.4090 in
